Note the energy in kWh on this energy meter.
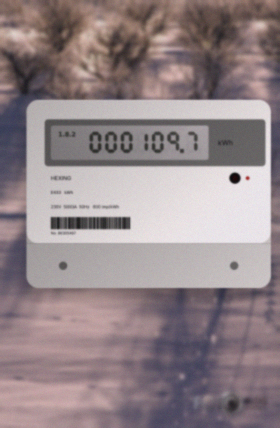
109.7 kWh
